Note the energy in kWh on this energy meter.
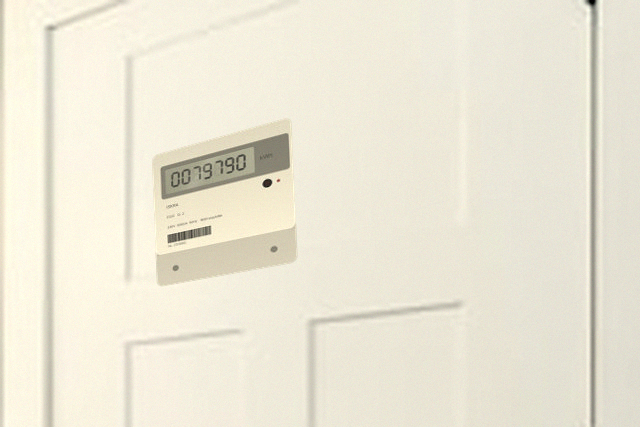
79790 kWh
